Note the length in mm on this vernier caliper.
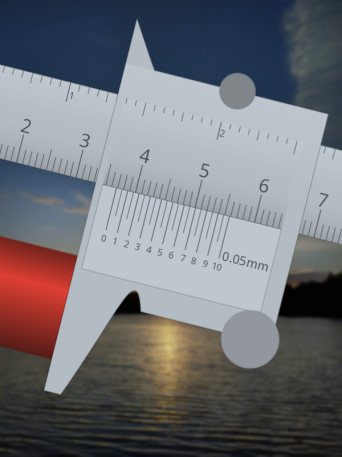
36.8 mm
